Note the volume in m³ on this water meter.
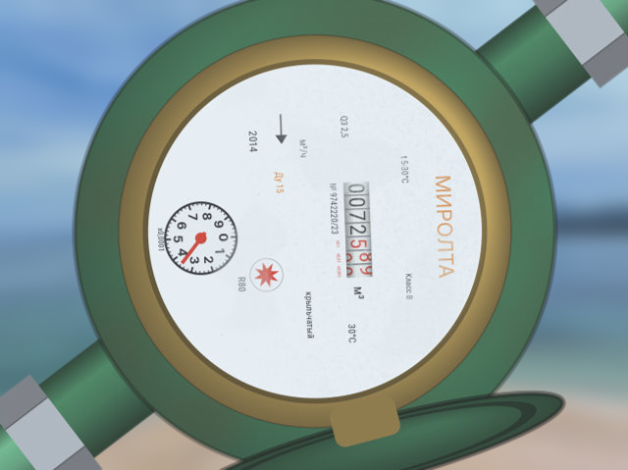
72.5893 m³
